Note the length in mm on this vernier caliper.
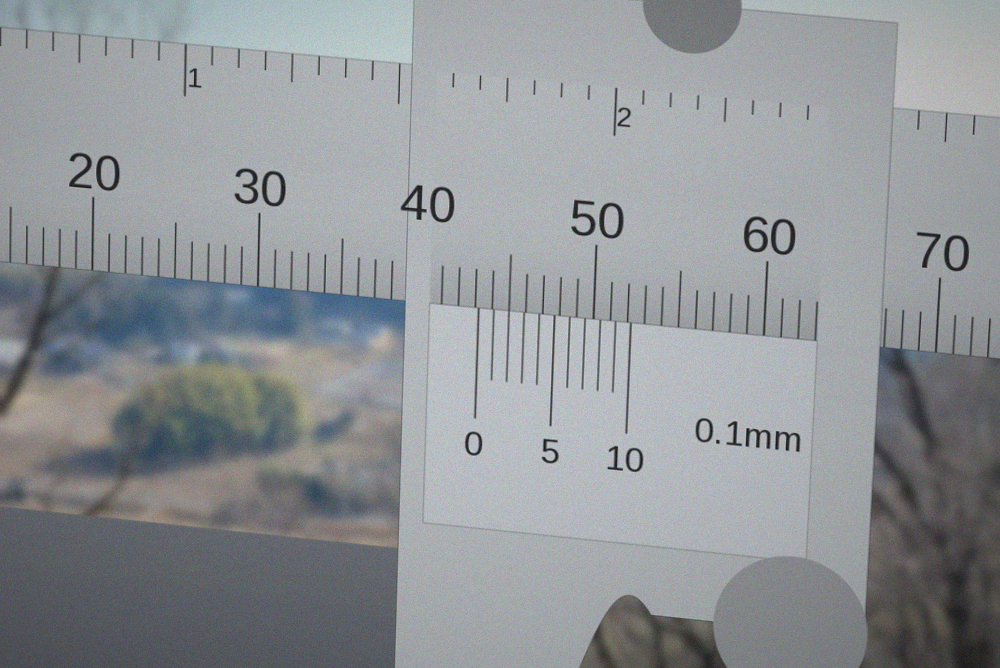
43.2 mm
